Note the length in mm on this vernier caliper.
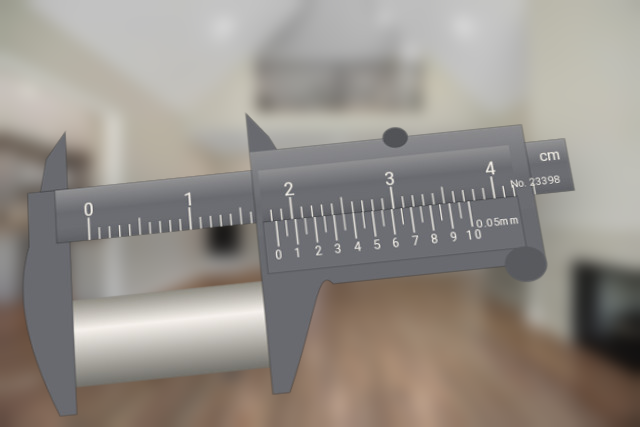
18.4 mm
